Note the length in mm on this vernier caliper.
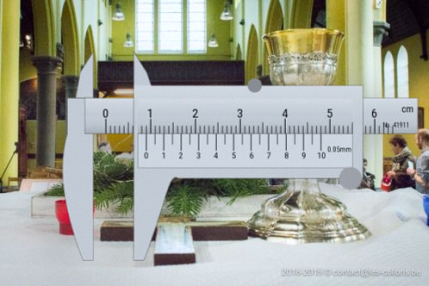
9.0 mm
